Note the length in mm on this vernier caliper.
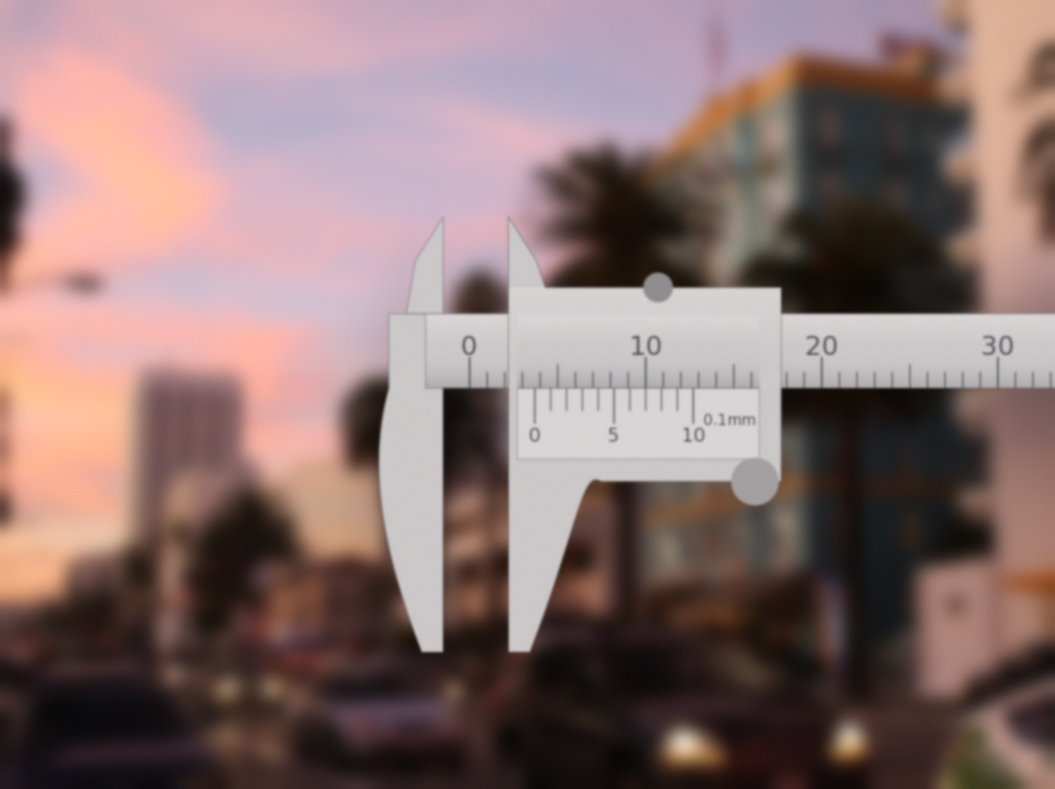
3.7 mm
